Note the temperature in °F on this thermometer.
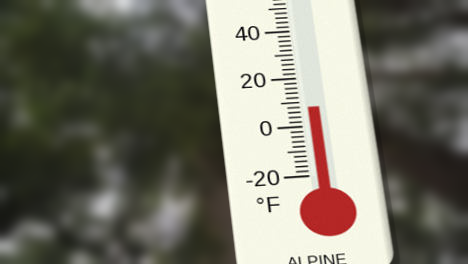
8 °F
